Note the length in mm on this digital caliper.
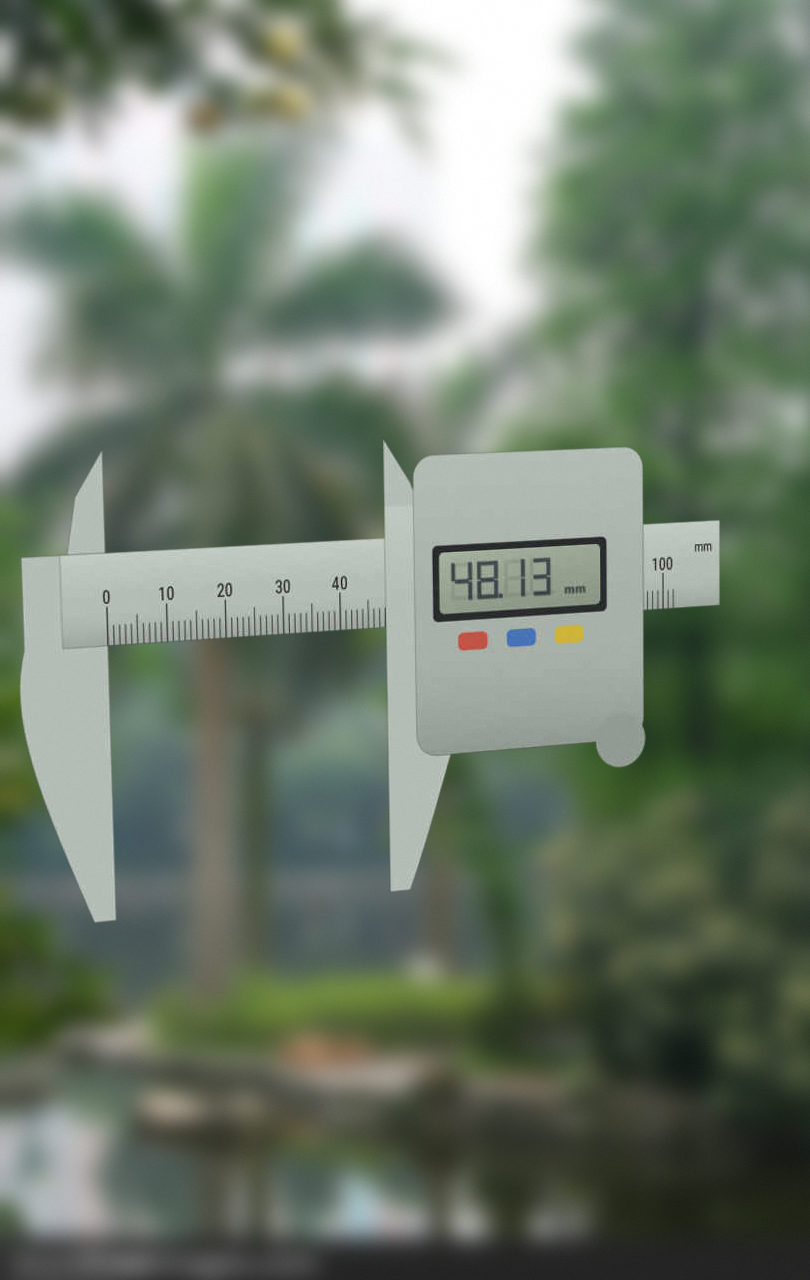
48.13 mm
